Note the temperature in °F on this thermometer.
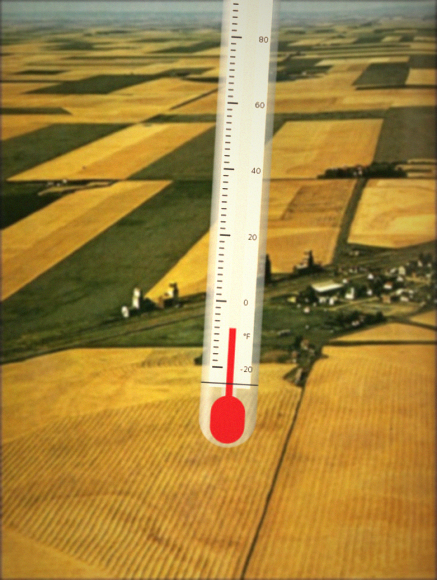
-8 °F
